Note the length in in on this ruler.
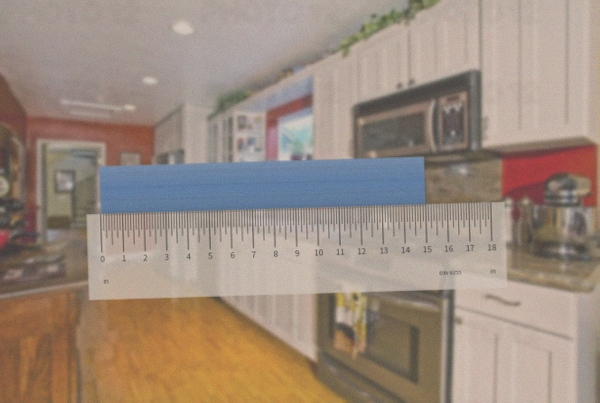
15 in
